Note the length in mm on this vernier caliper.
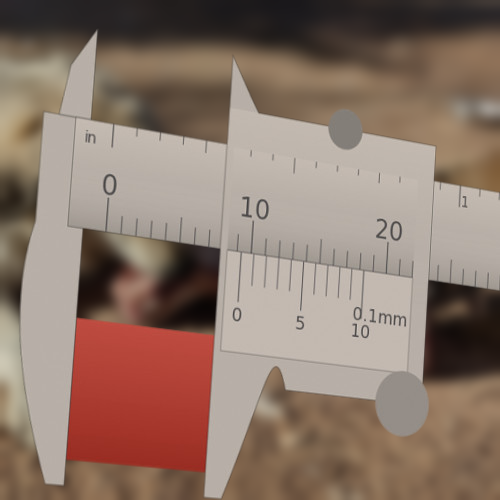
9.3 mm
